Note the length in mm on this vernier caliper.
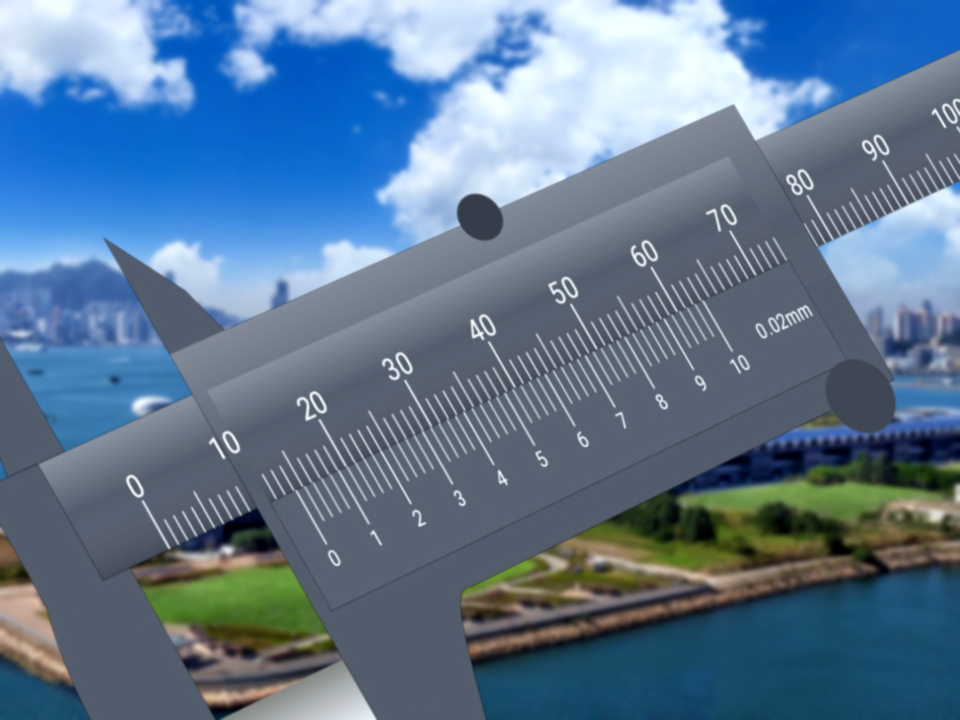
14.2 mm
